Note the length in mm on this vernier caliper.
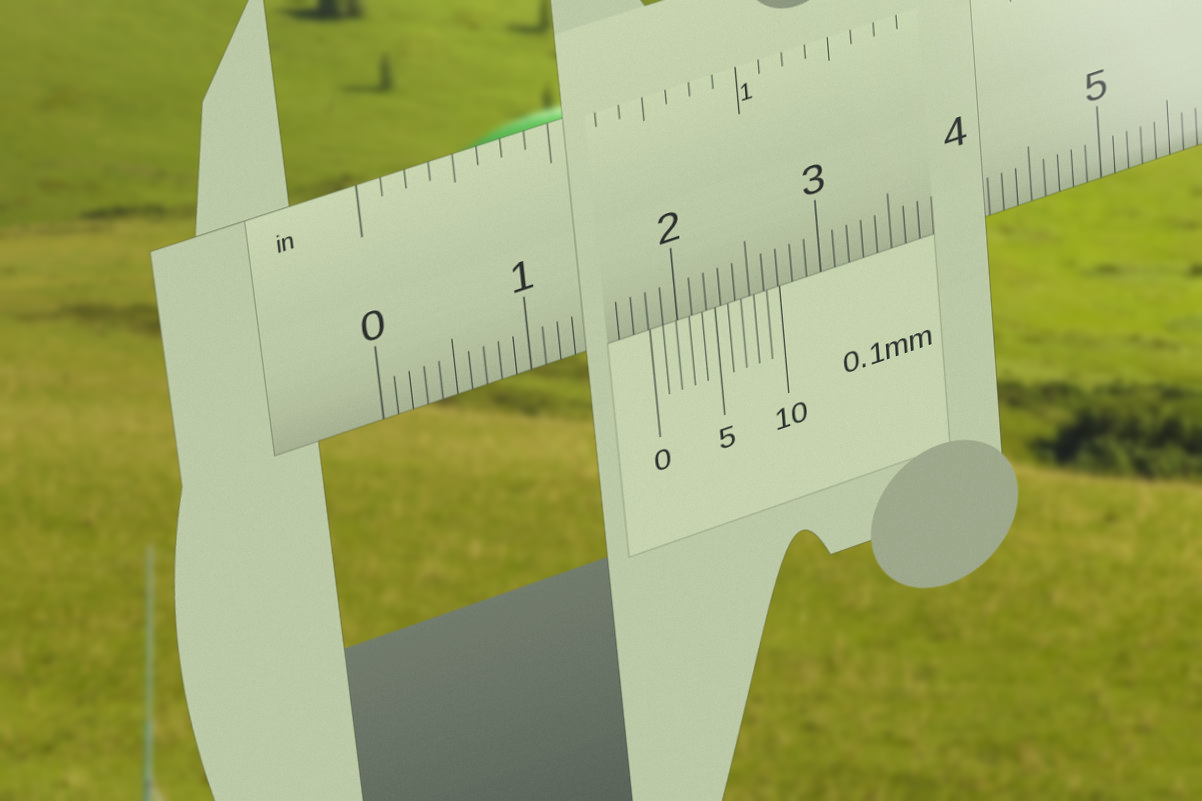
18.1 mm
